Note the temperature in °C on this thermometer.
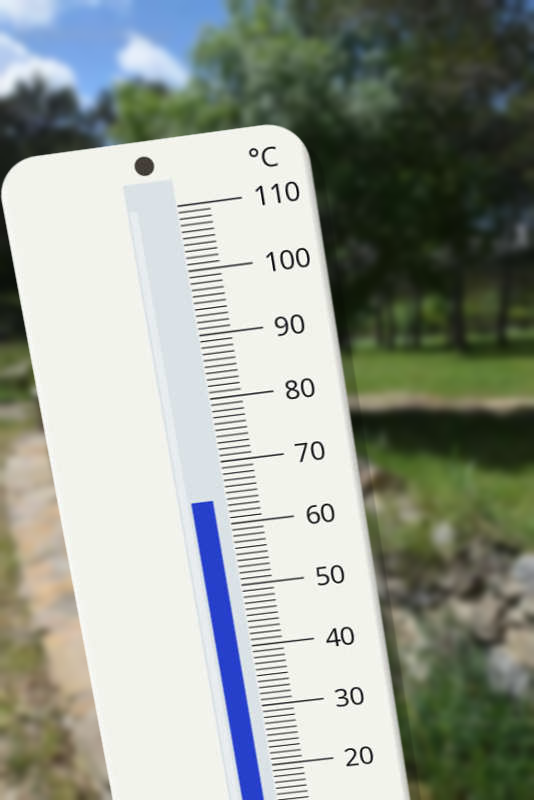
64 °C
